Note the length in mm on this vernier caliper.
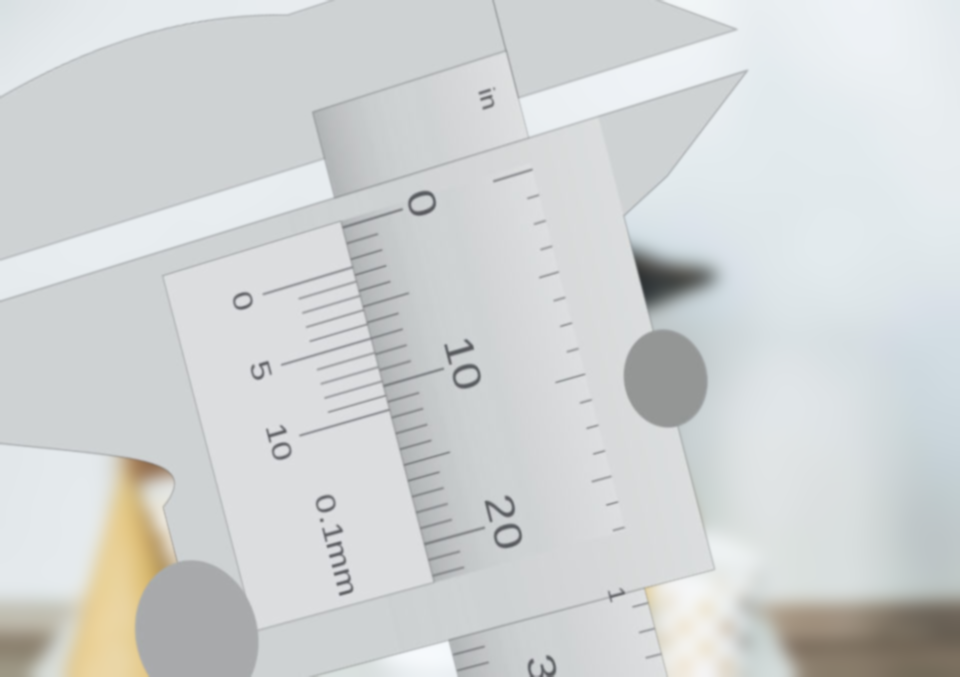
2.5 mm
